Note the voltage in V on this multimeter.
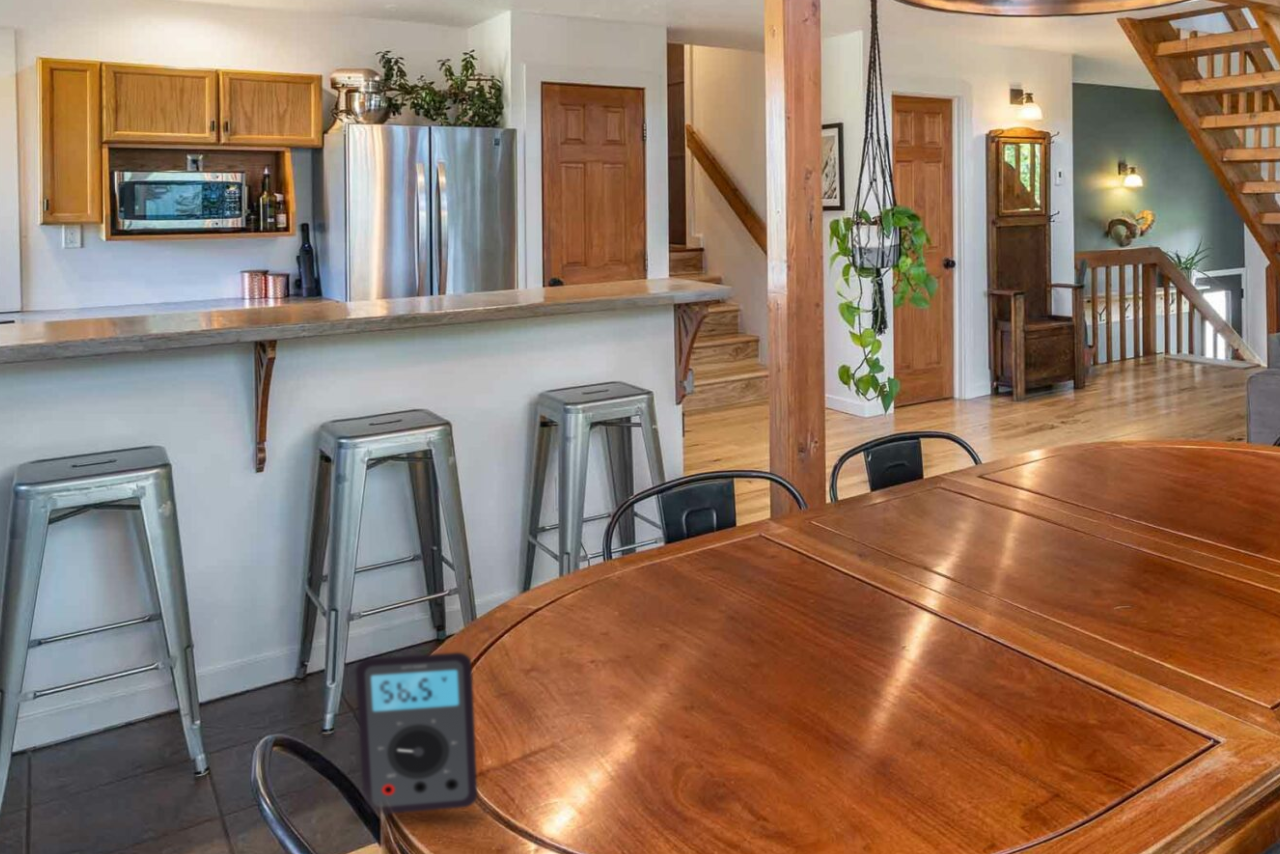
56.5 V
